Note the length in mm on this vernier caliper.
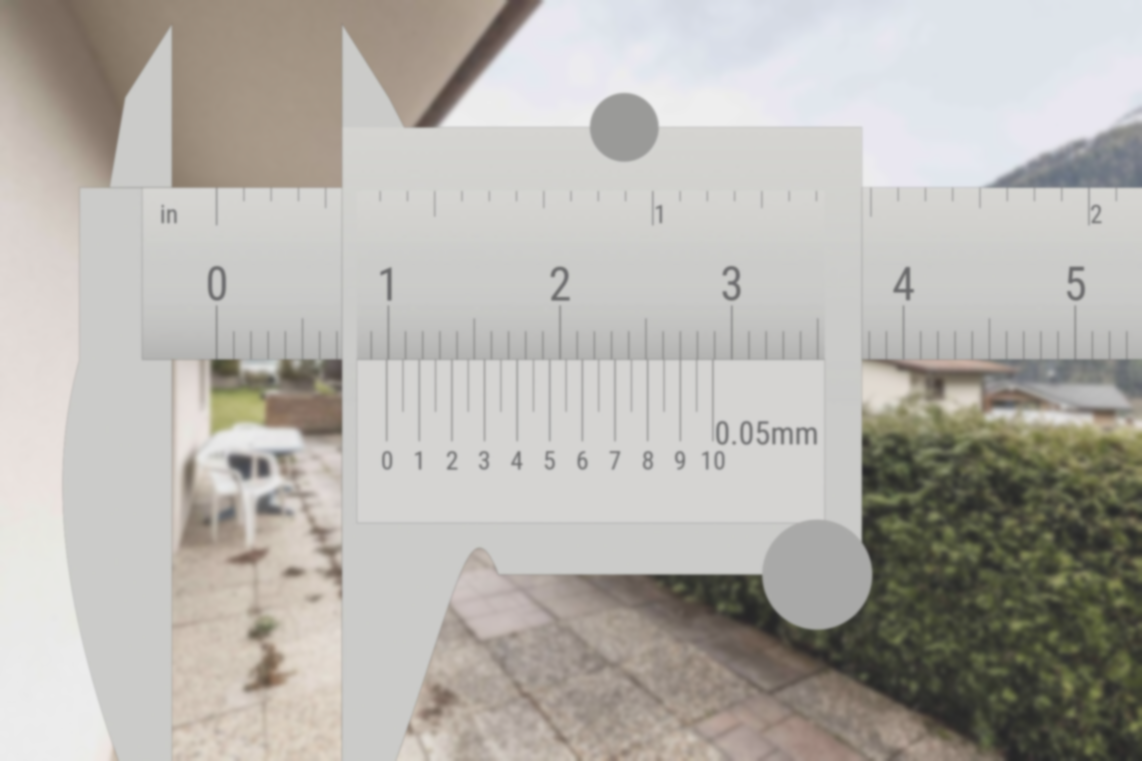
9.9 mm
